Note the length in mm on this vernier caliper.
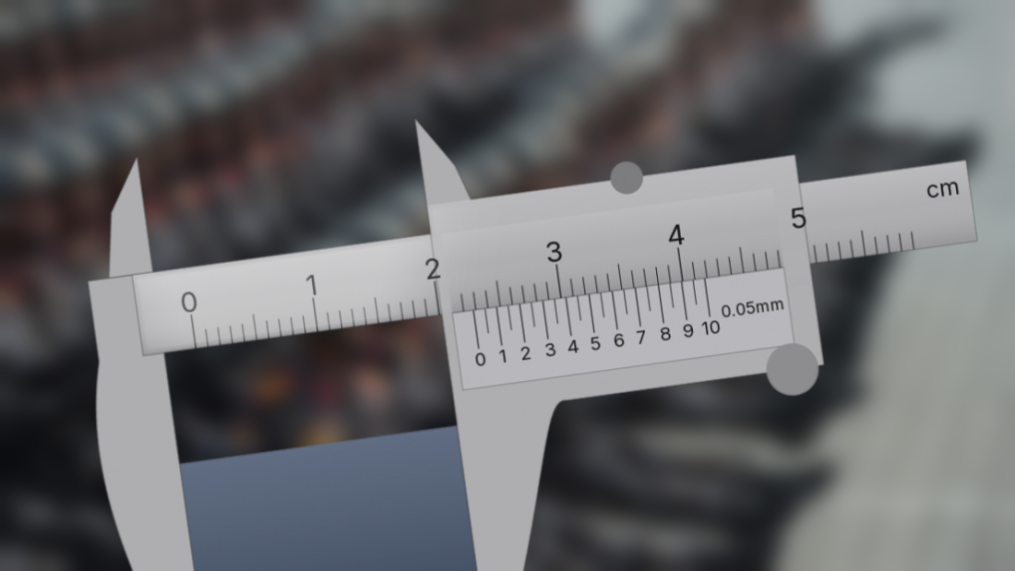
22.8 mm
